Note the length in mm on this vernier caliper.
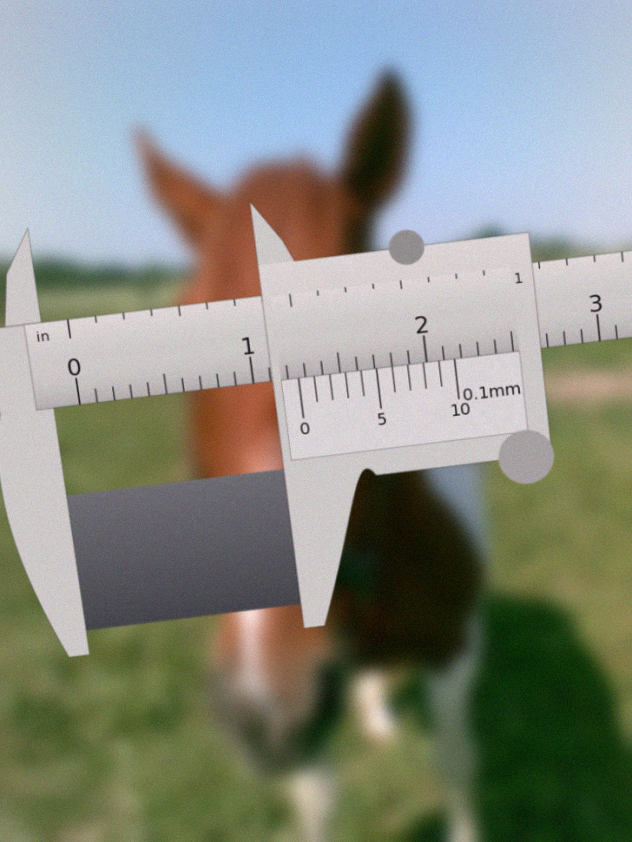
12.6 mm
